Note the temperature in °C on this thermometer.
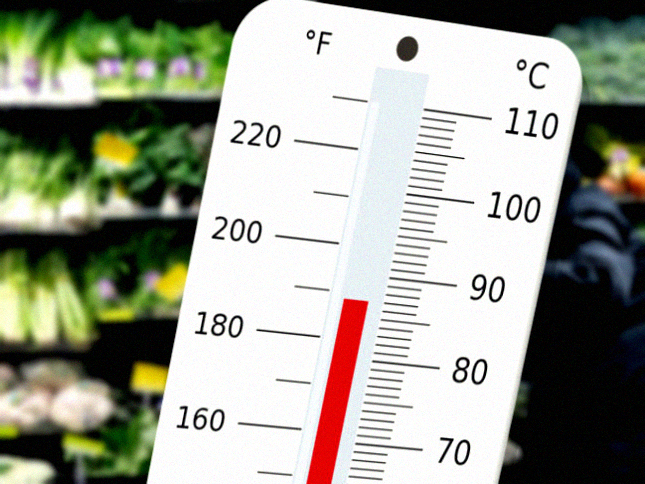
87 °C
